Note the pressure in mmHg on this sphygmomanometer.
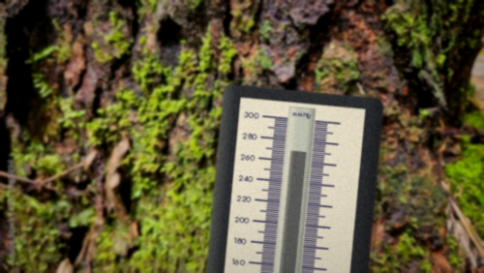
270 mmHg
